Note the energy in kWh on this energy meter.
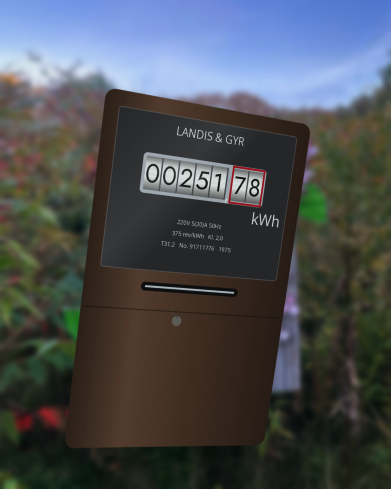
251.78 kWh
